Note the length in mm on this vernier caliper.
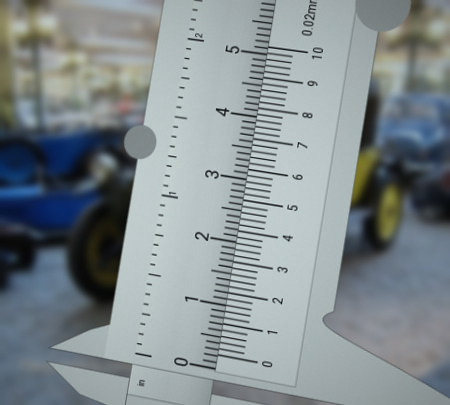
2.2 mm
